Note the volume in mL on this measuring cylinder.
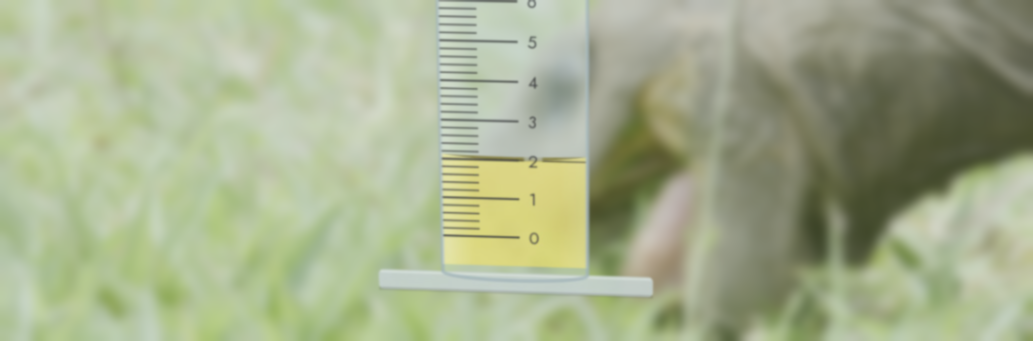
2 mL
